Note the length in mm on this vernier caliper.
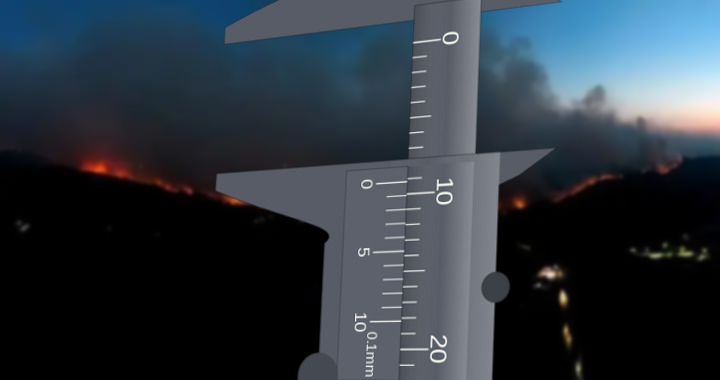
9.2 mm
